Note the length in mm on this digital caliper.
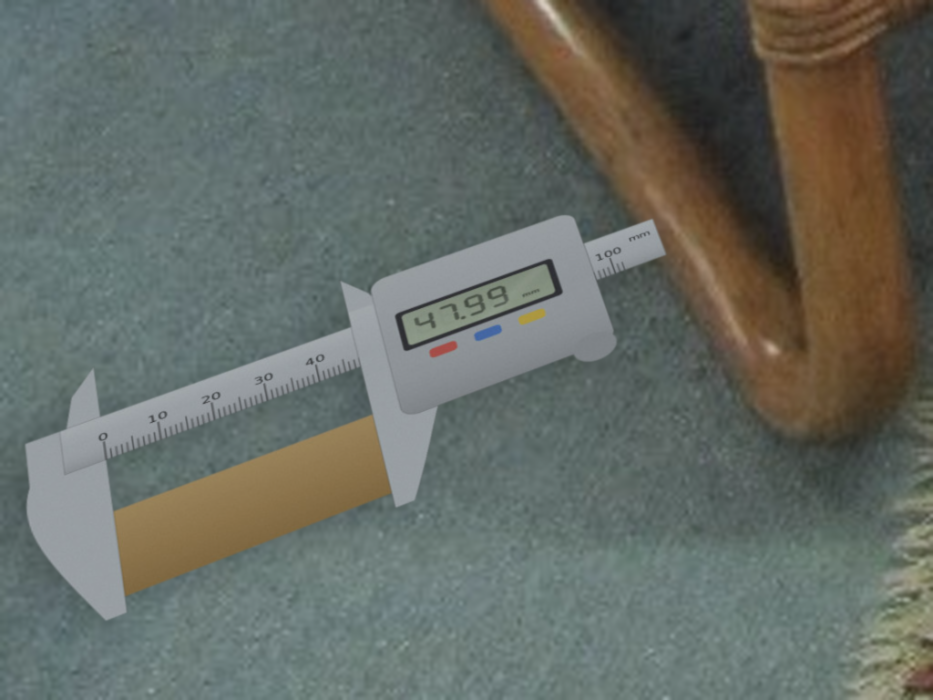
47.99 mm
